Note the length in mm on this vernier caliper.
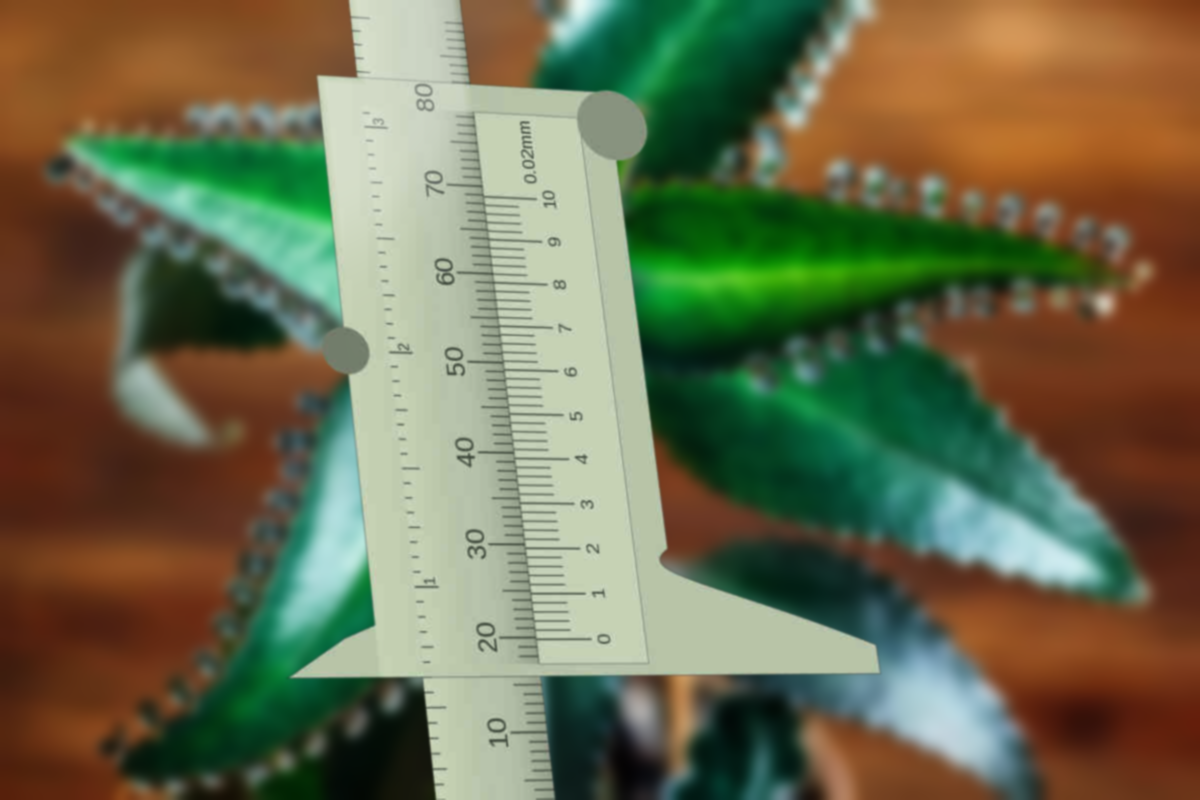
19.8 mm
